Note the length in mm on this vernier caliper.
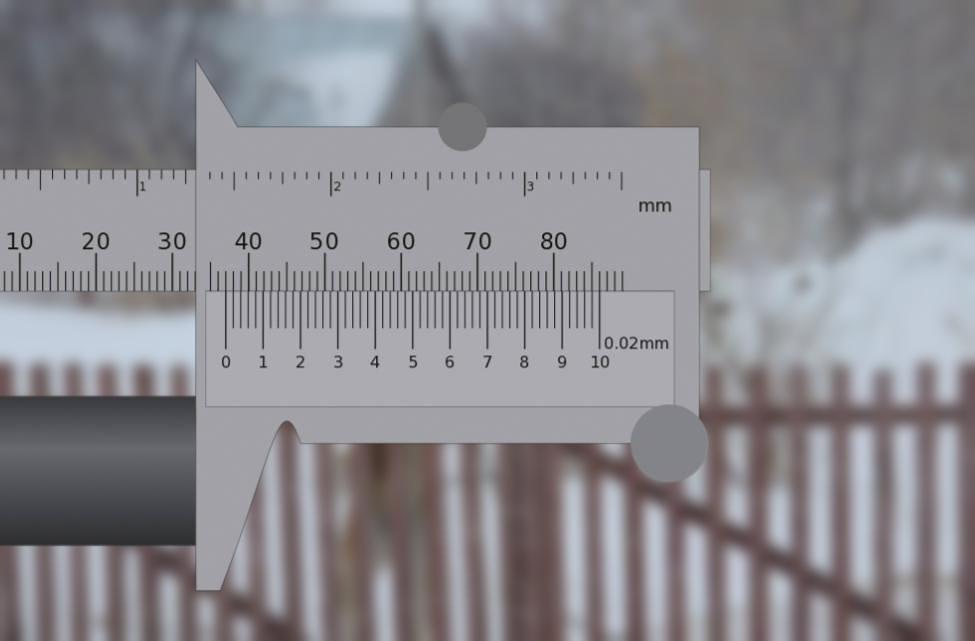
37.0 mm
